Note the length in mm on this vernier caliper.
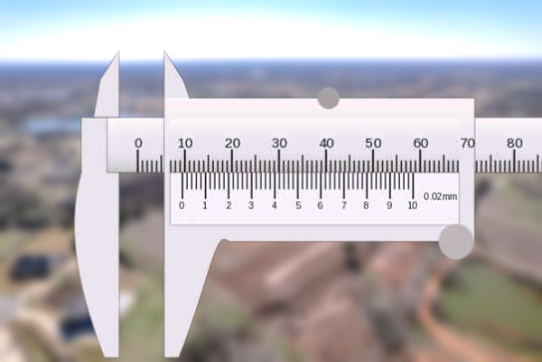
9.5 mm
